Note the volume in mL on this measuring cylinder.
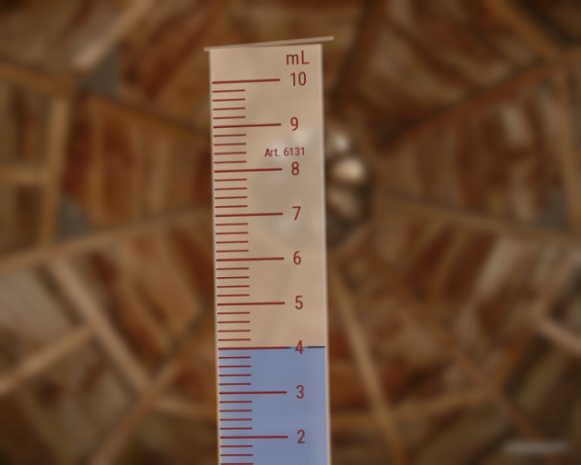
4 mL
